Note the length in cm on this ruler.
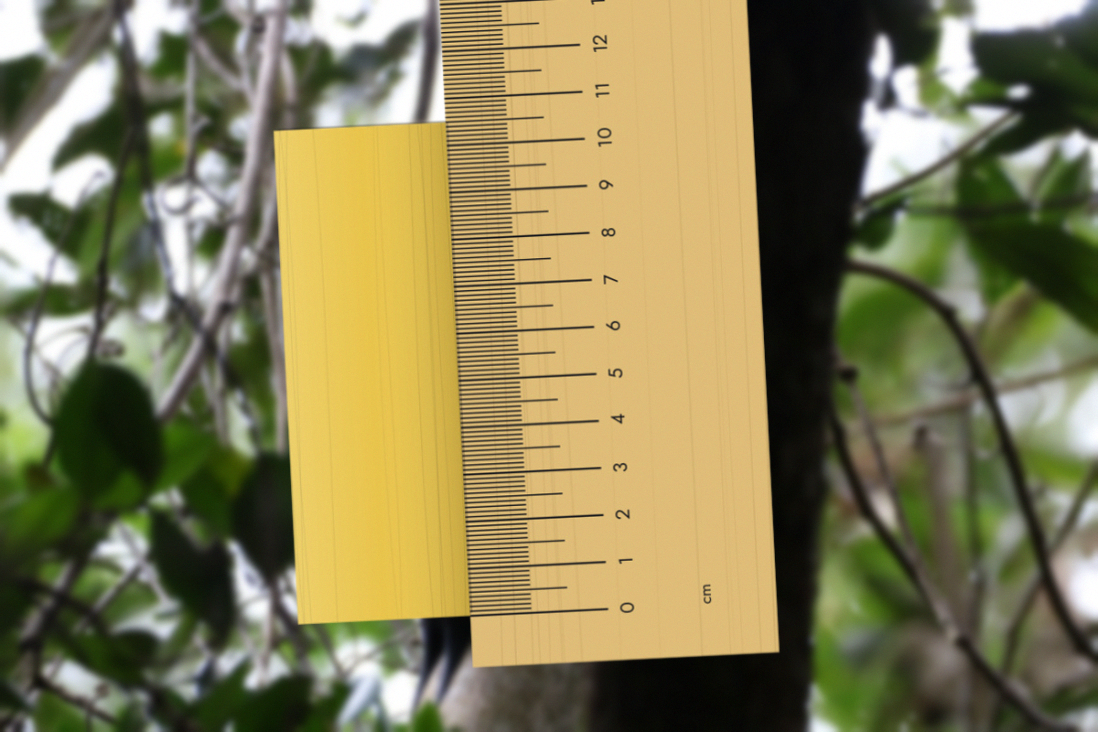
10.5 cm
